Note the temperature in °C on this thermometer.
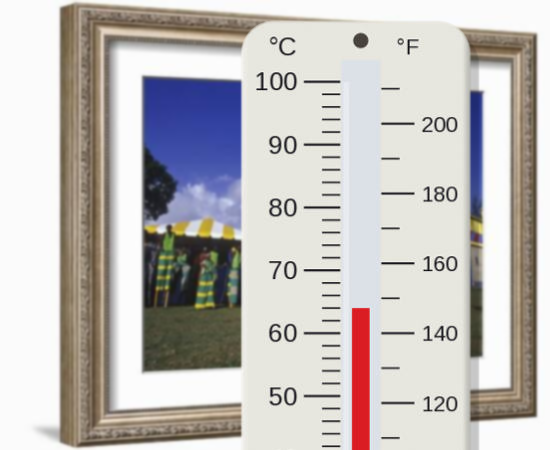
64 °C
